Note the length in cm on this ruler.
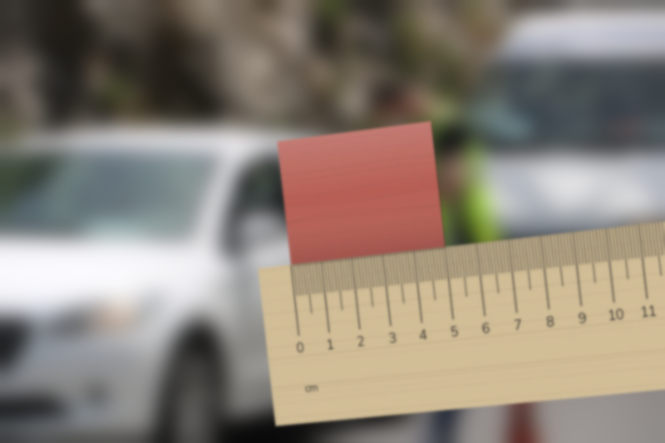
5 cm
